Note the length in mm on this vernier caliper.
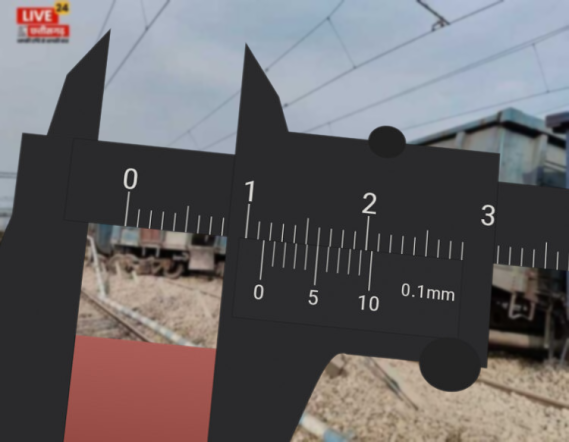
11.5 mm
